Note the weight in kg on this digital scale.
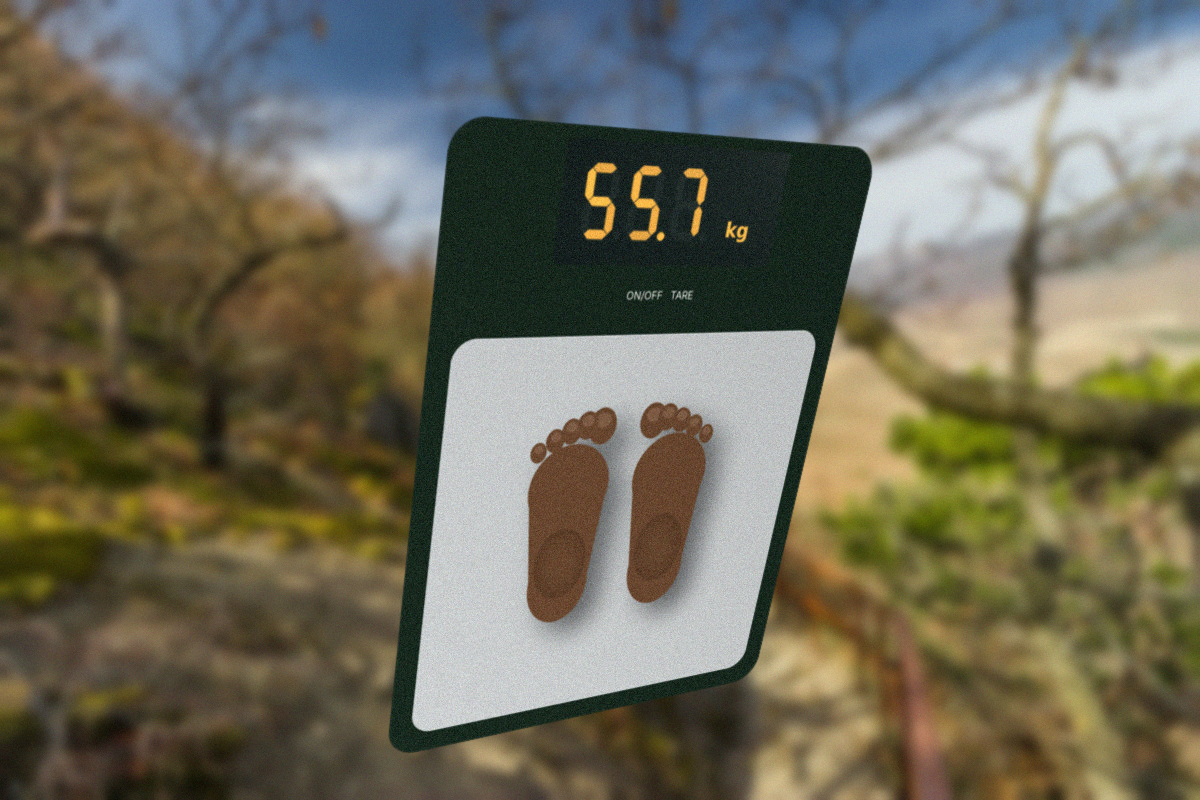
55.7 kg
